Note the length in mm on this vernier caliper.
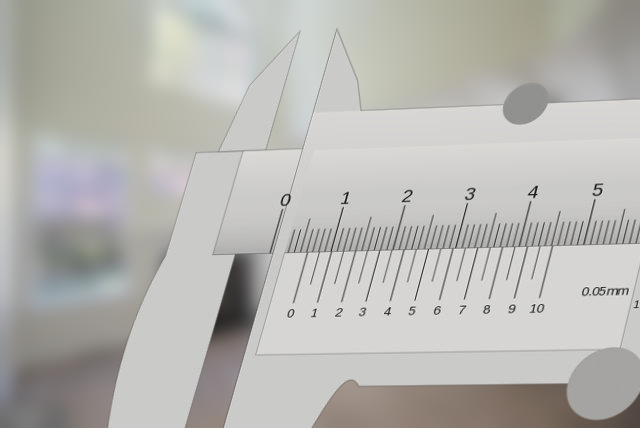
6.2 mm
